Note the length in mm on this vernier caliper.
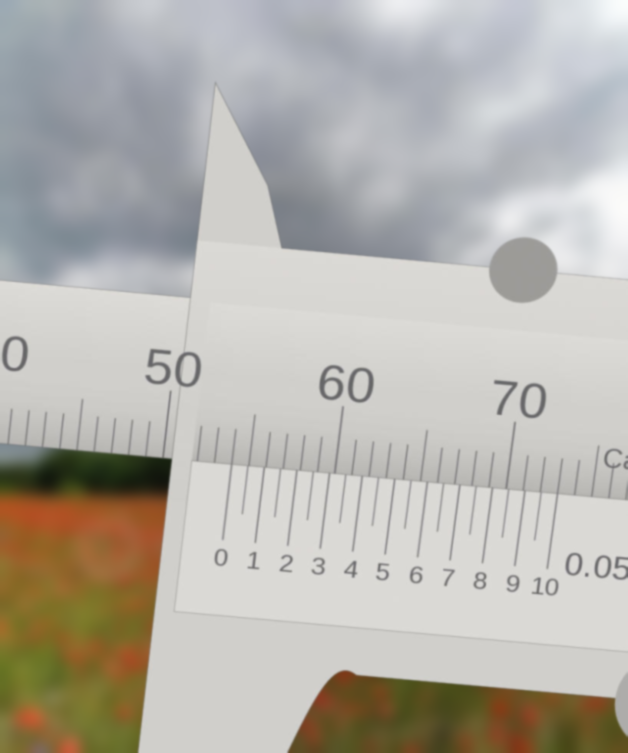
54.0 mm
